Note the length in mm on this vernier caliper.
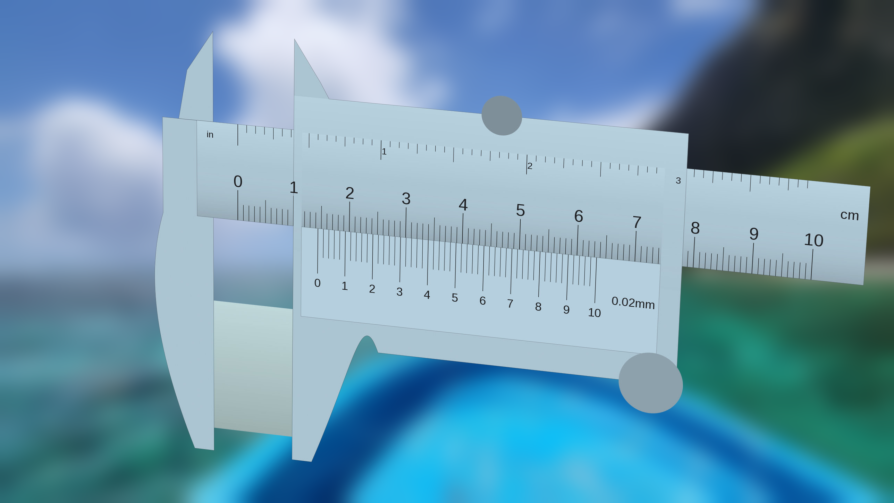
14.4 mm
